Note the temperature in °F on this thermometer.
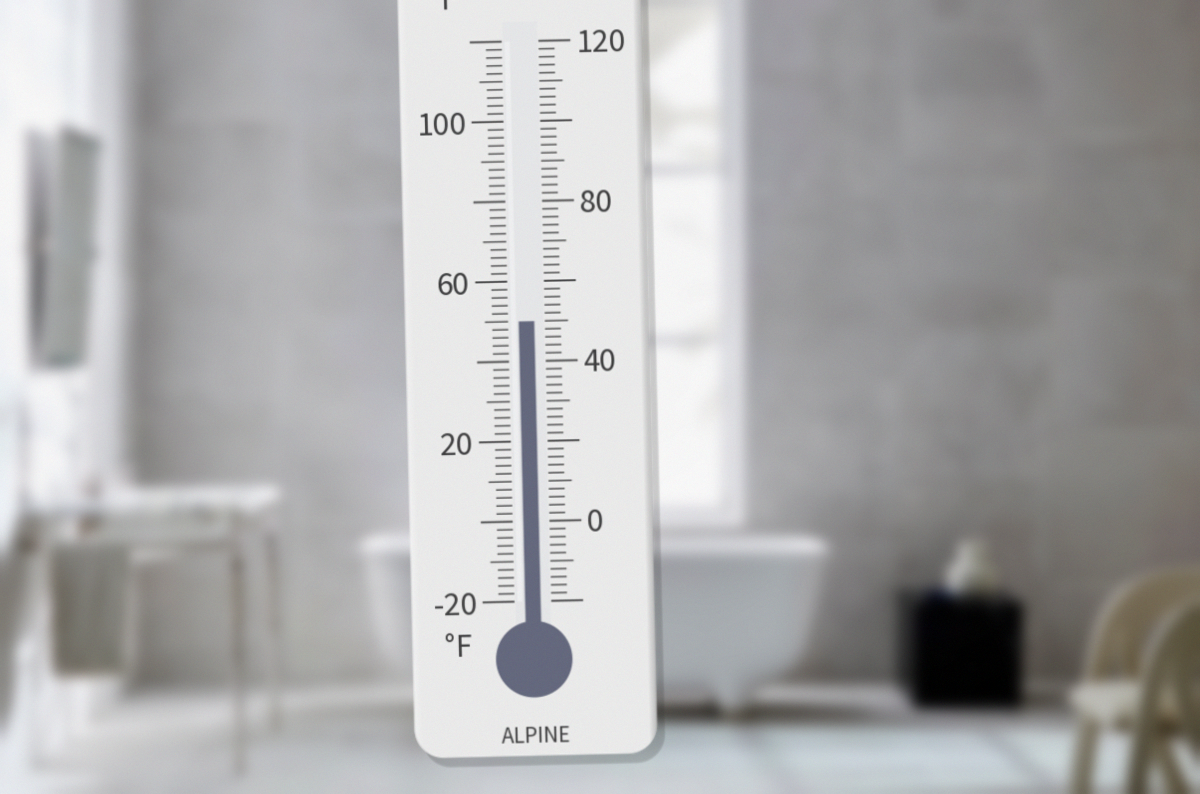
50 °F
